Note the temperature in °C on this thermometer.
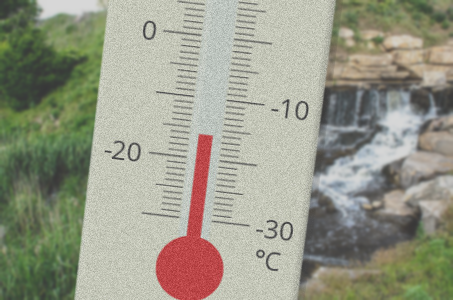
-16 °C
